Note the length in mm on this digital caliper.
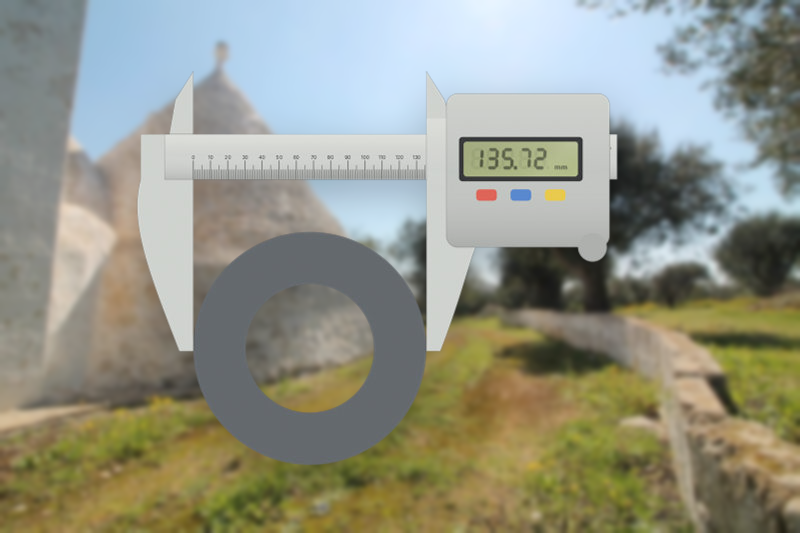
135.72 mm
